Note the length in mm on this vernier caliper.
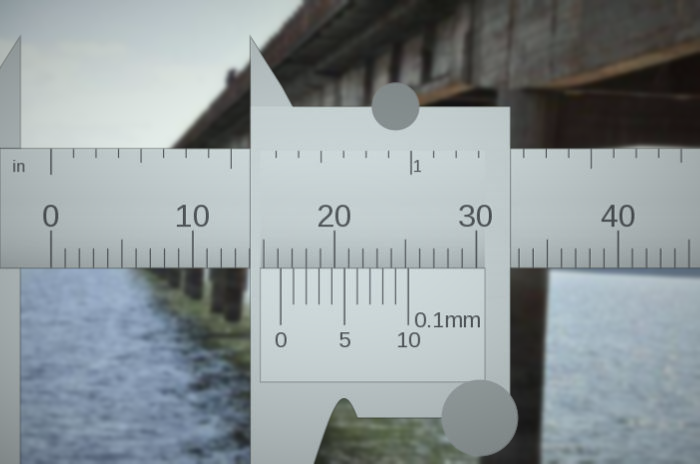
16.2 mm
